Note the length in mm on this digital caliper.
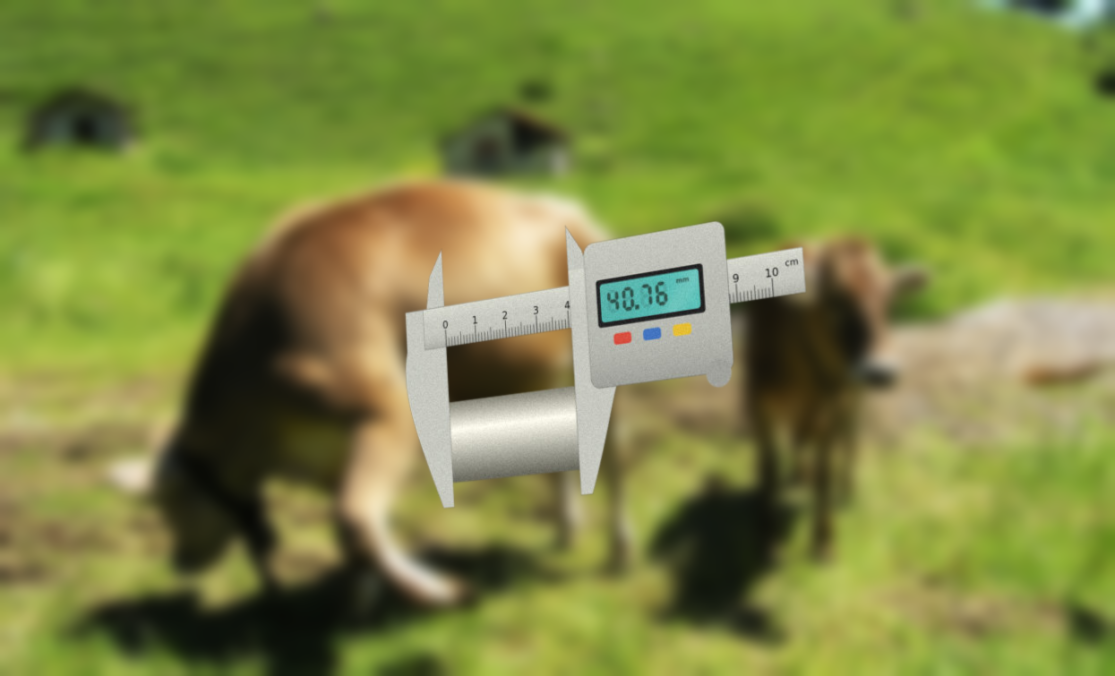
40.76 mm
